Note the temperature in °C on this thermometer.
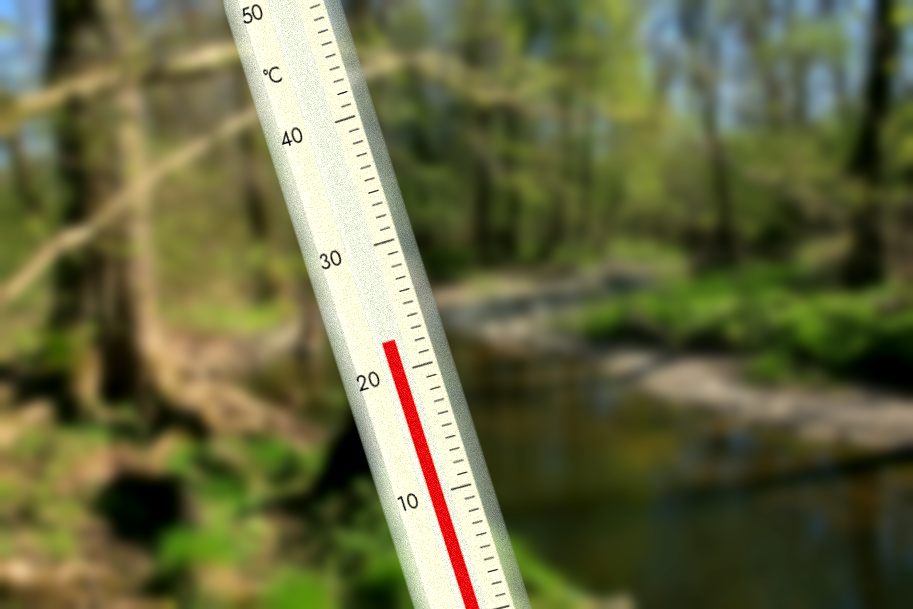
22.5 °C
